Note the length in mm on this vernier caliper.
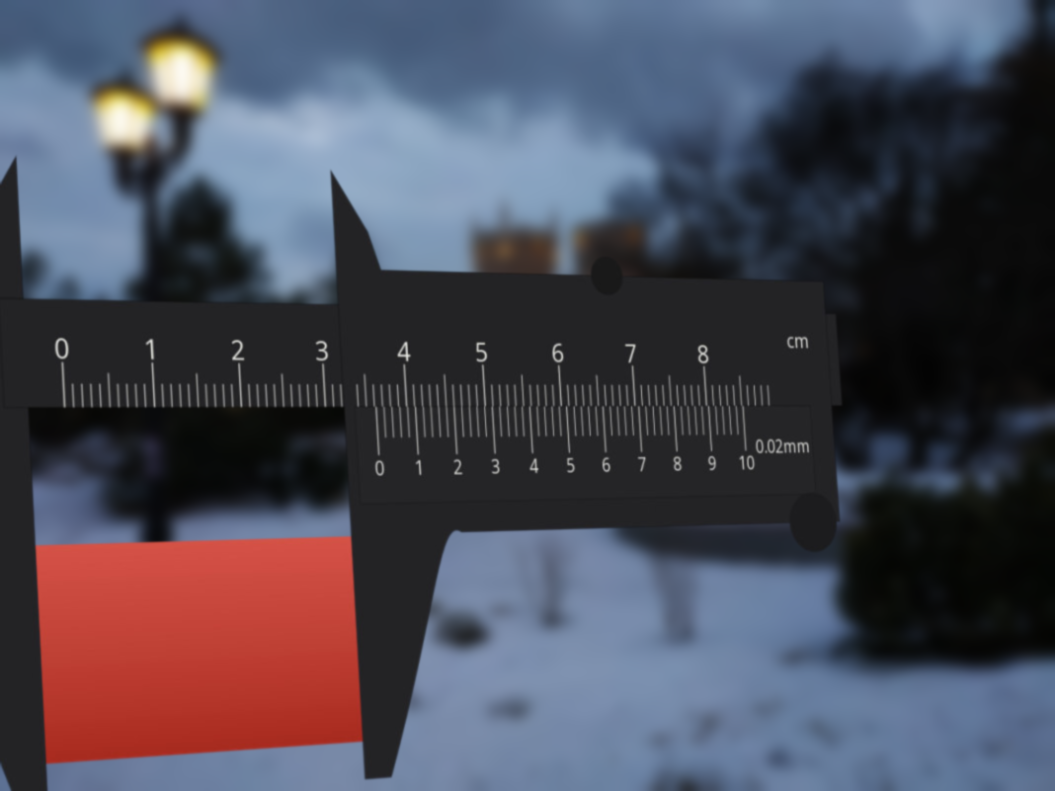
36.2 mm
